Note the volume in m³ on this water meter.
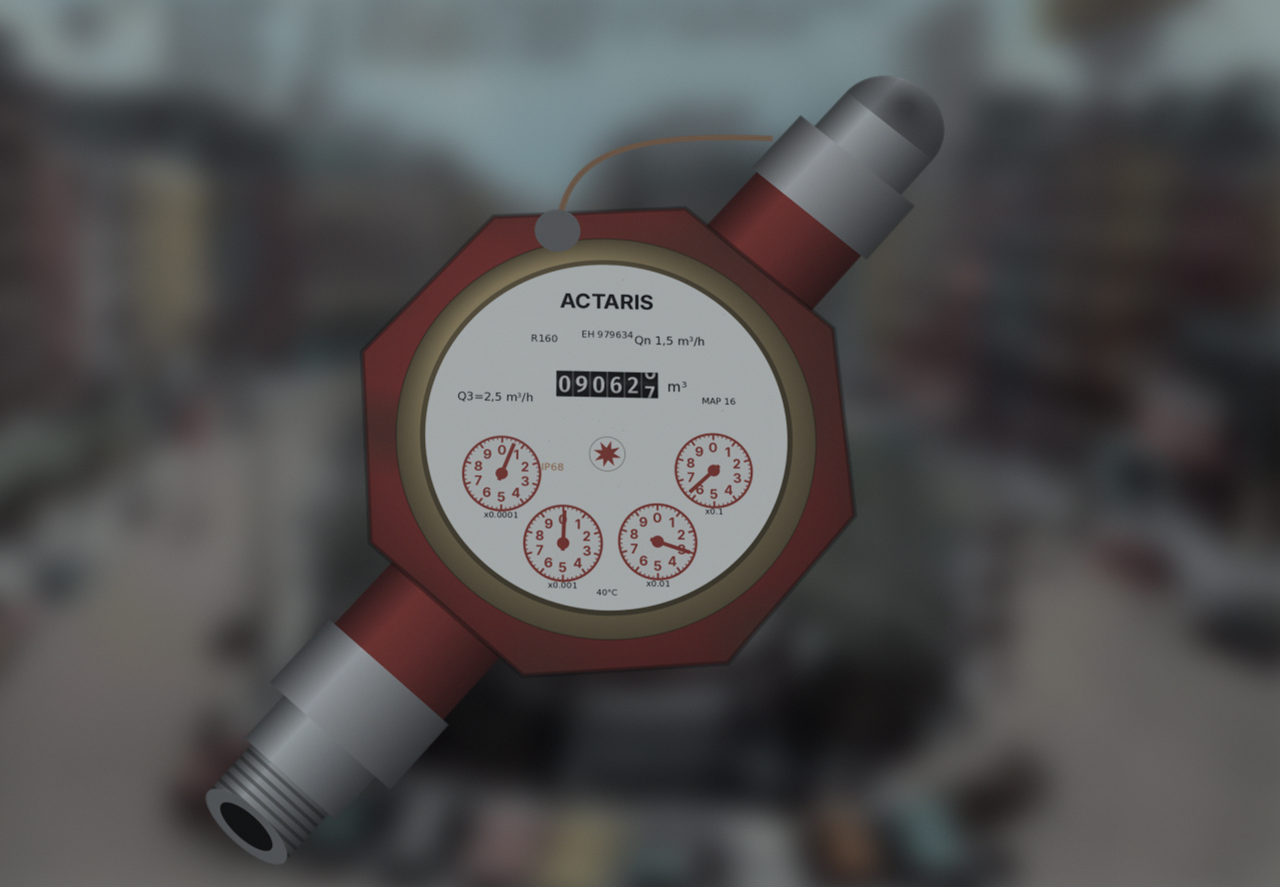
90626.6300 m³
